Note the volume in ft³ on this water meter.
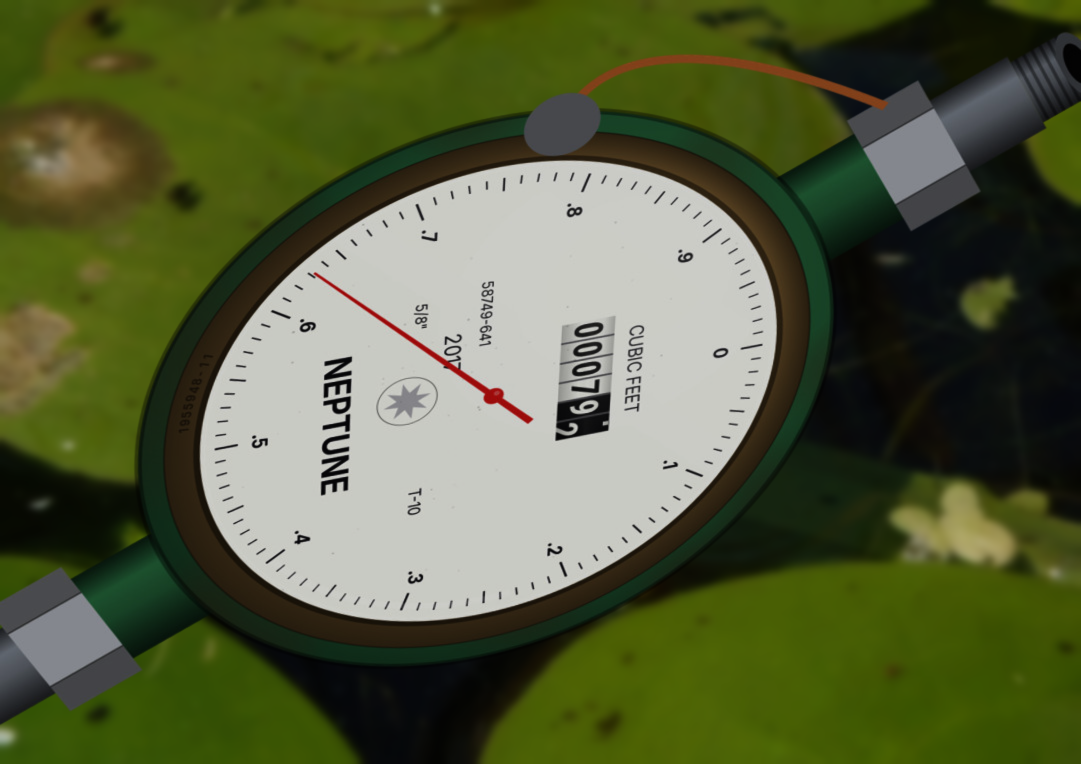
791.63 ft³
